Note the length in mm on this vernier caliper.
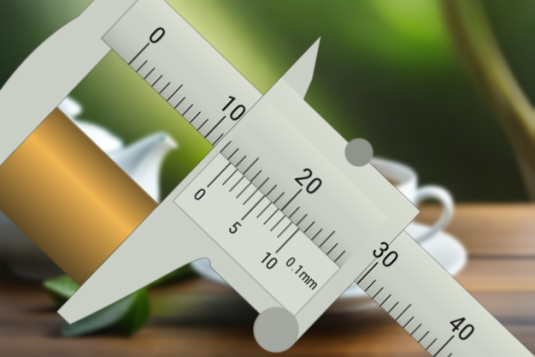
13.4 mm
